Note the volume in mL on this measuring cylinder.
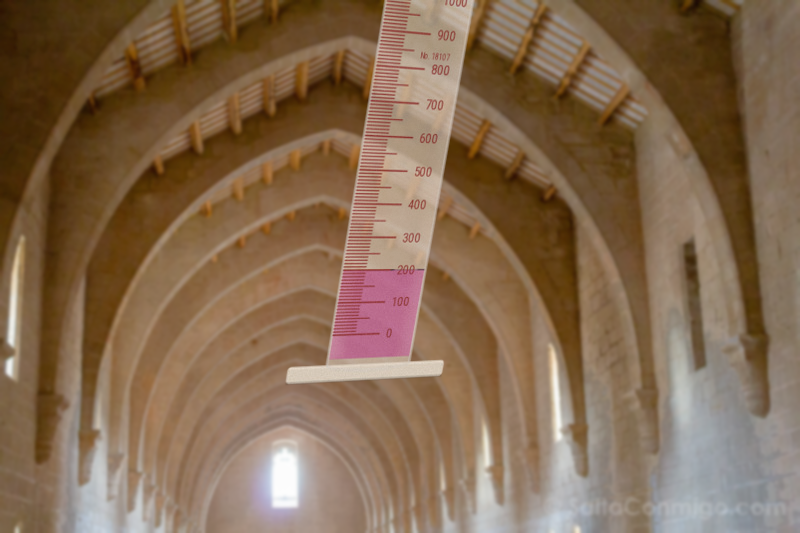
200 mL
